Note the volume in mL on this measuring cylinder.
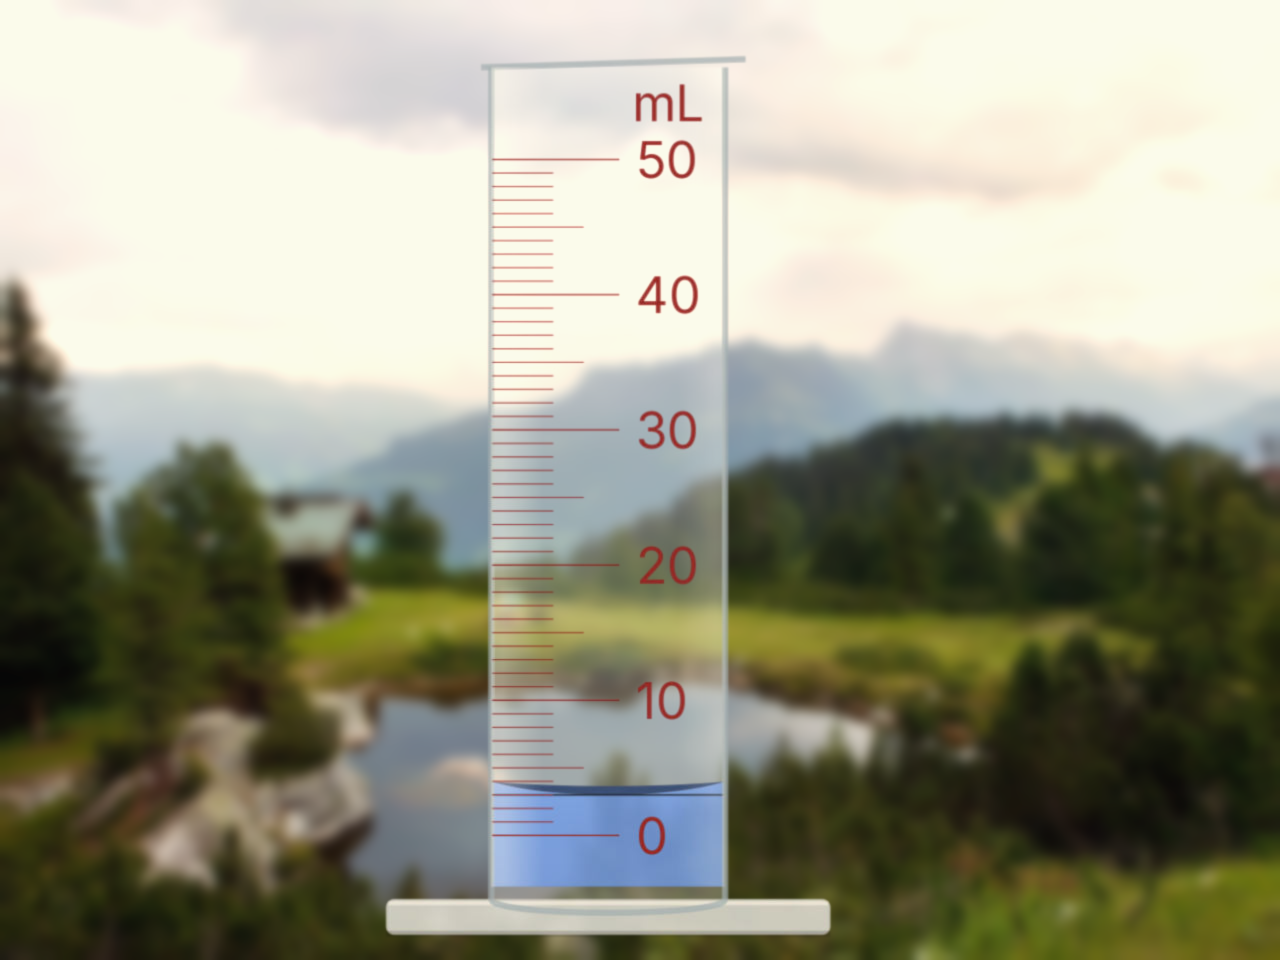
3 mL
